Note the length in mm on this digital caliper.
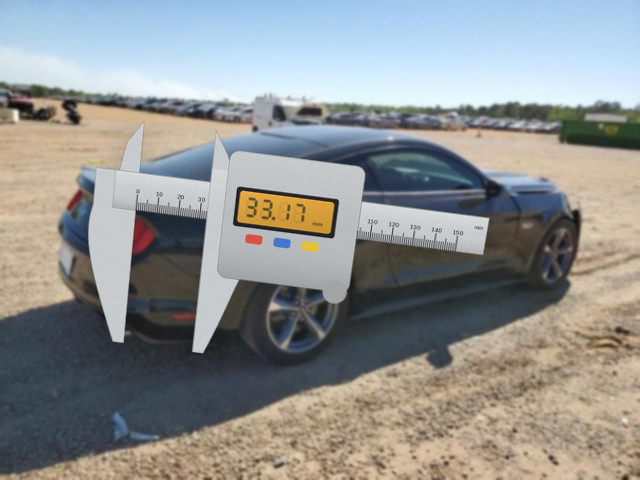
33.17 mm
